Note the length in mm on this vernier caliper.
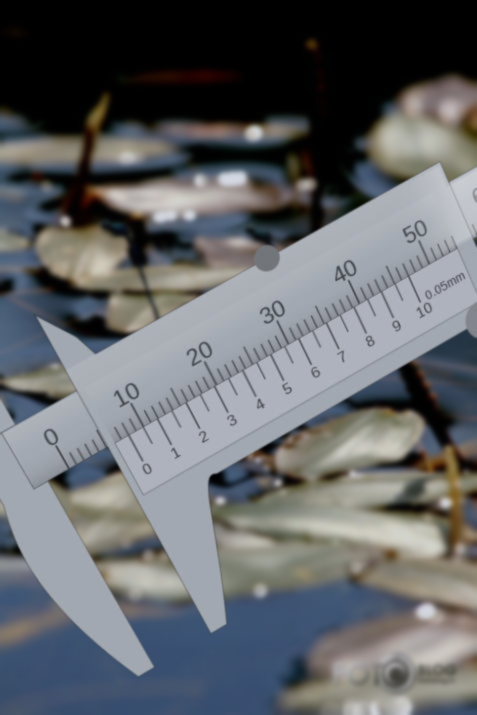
8.0 mm
